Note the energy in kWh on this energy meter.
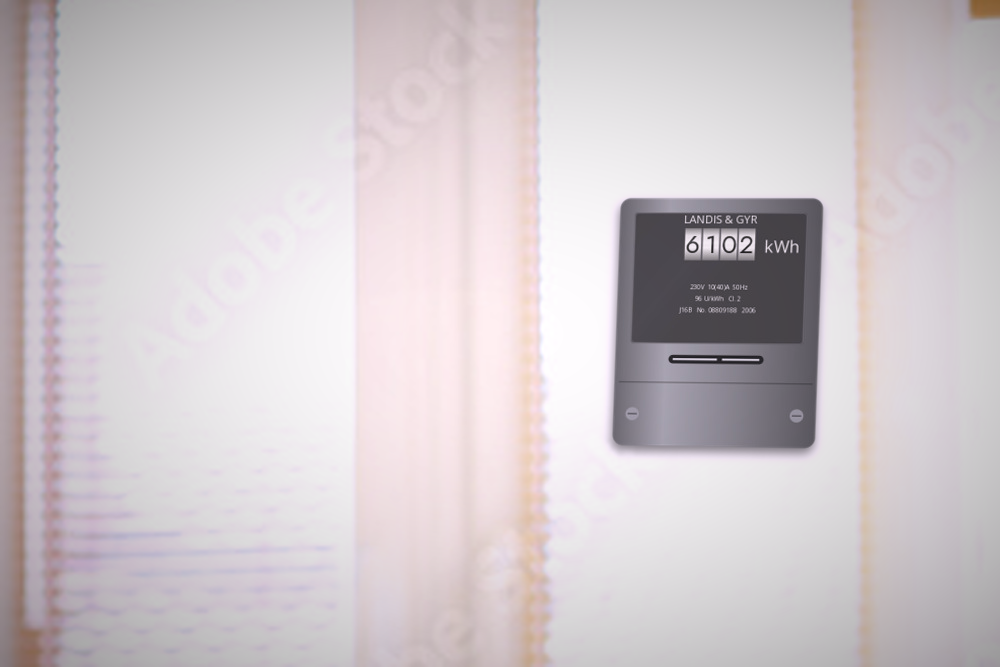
6102 kWh
